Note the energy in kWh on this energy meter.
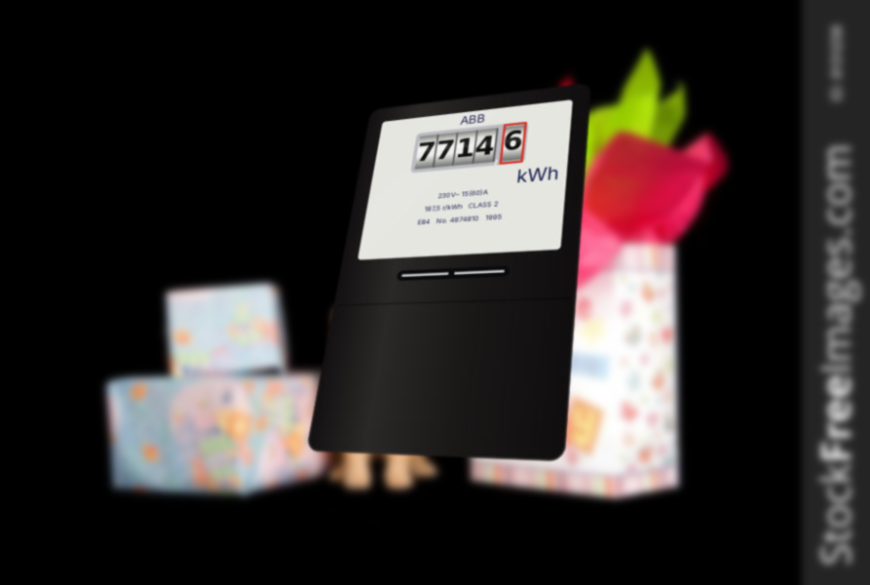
7714.6 kWh
